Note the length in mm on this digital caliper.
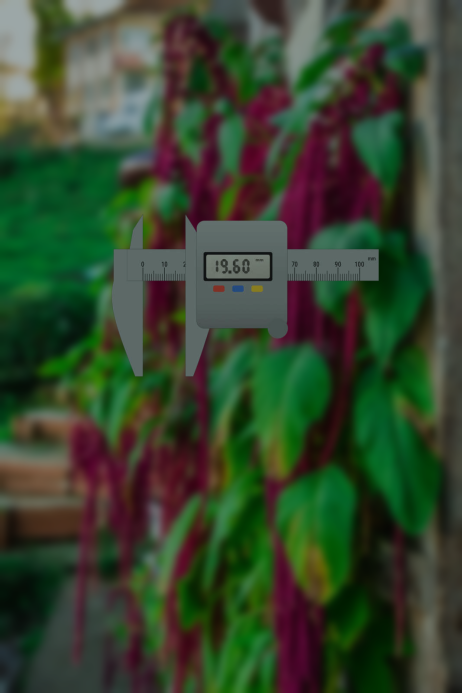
19.60 mm
